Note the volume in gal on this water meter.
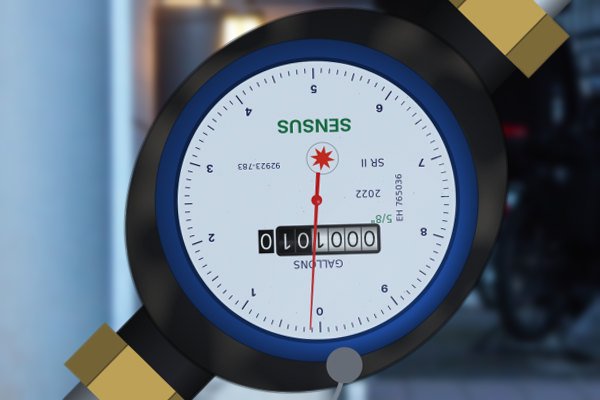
1010.1 gal
